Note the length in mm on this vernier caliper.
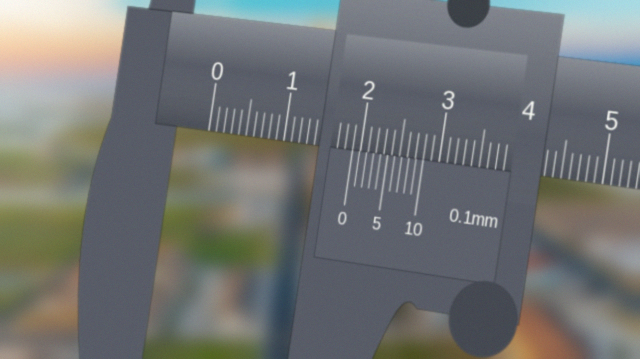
19.0 mm
